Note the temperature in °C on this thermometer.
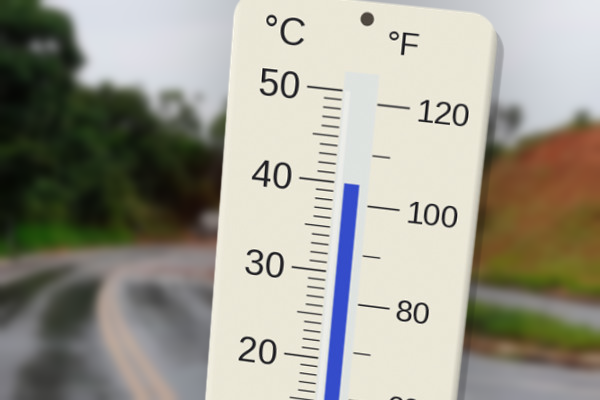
40 °C
